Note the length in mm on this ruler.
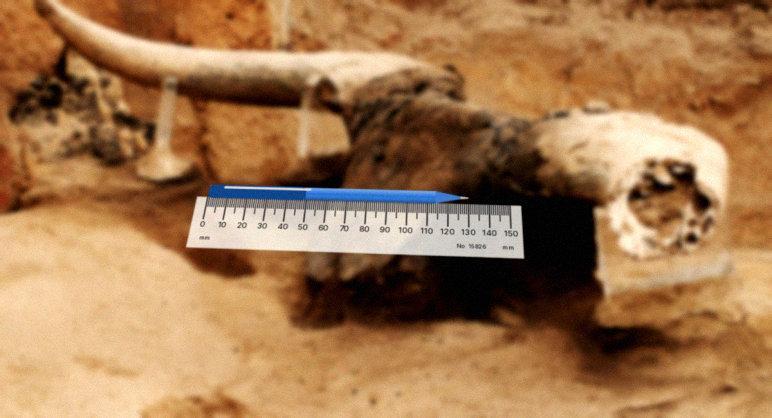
130 mm
